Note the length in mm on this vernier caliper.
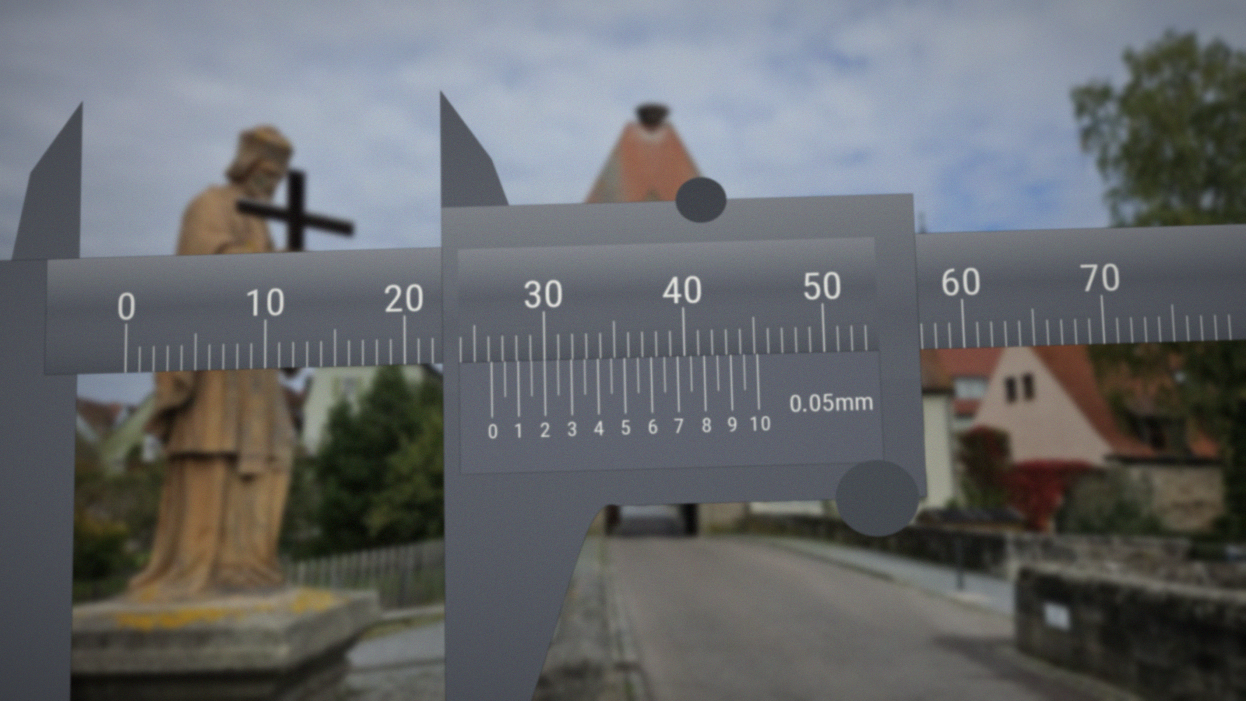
26.2 mm
